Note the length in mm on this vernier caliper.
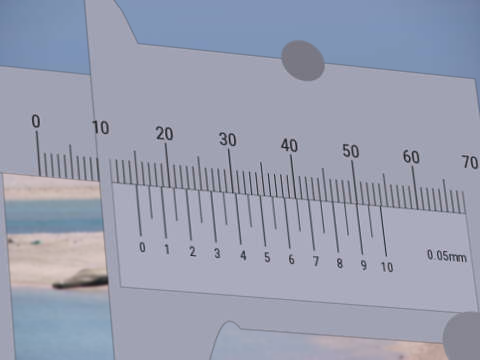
14.8 mm
